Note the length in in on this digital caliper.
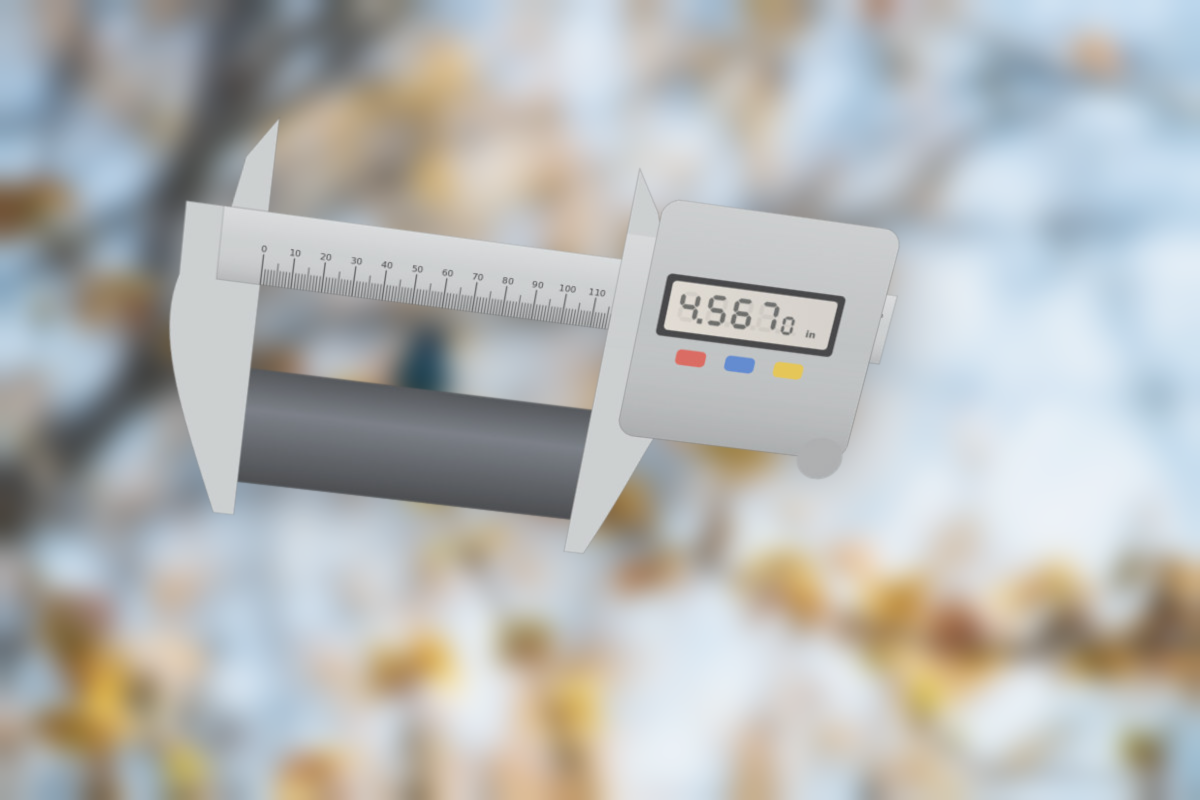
4.5670 in
